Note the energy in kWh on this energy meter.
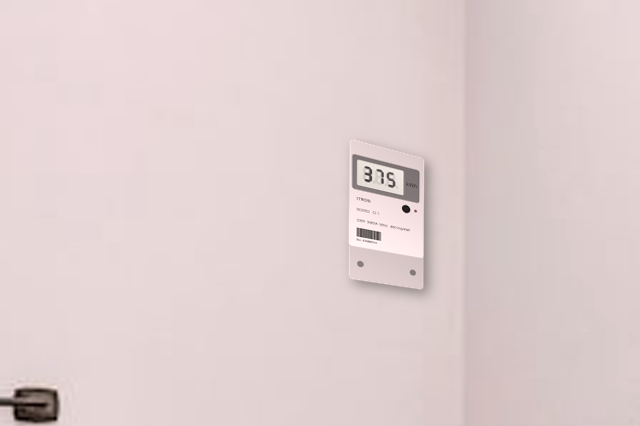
375 kWh
